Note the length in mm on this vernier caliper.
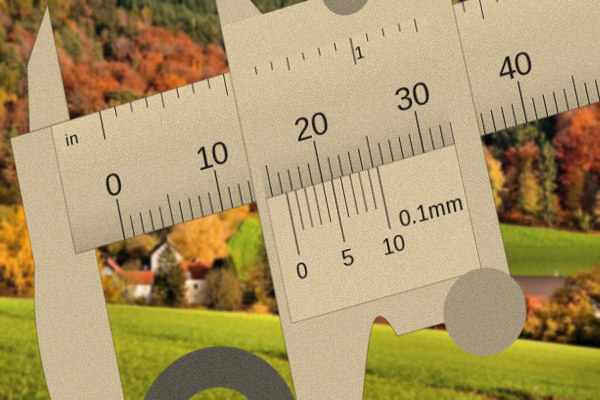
16.4 mm
